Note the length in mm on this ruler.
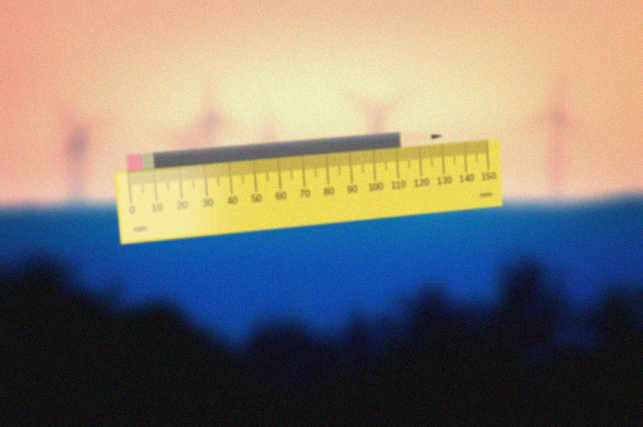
130 mm
